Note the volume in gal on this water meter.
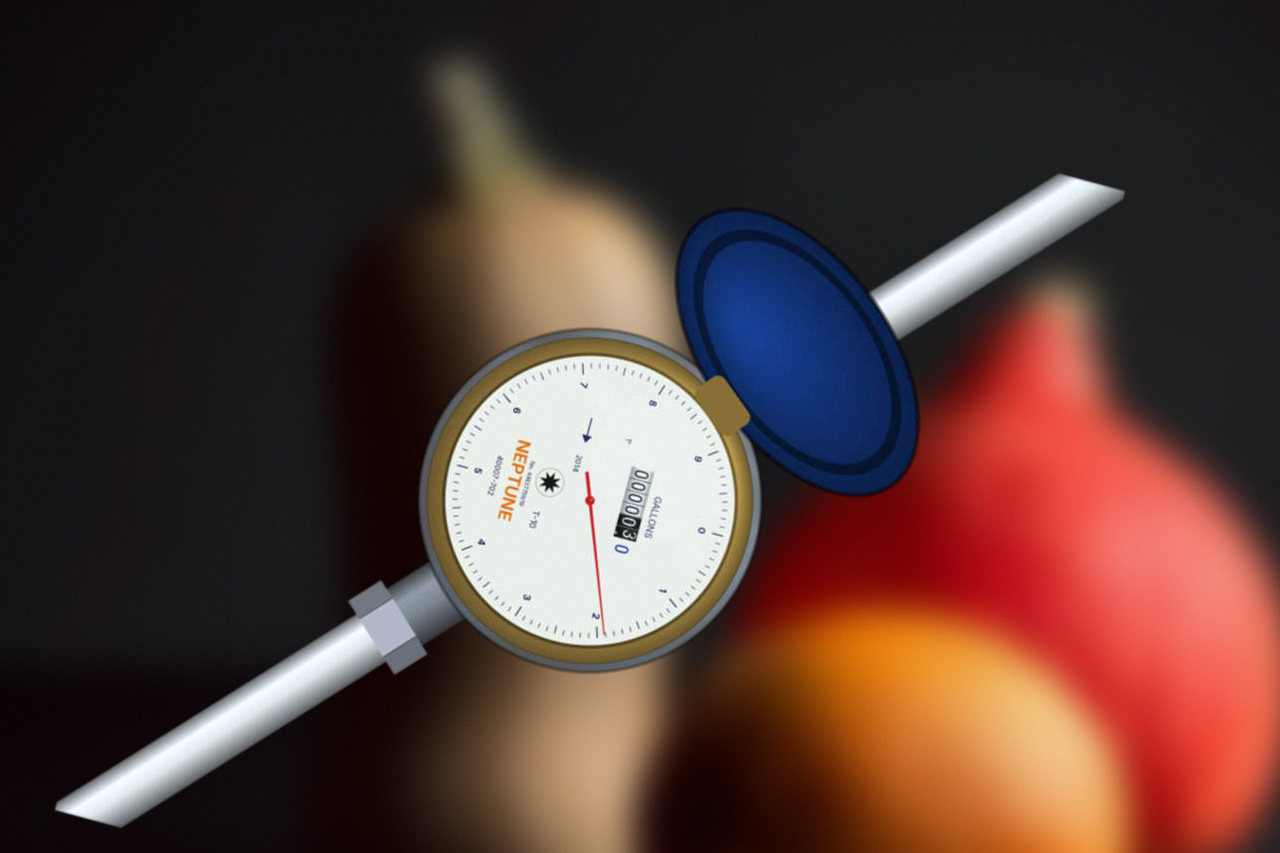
31.9 gal
